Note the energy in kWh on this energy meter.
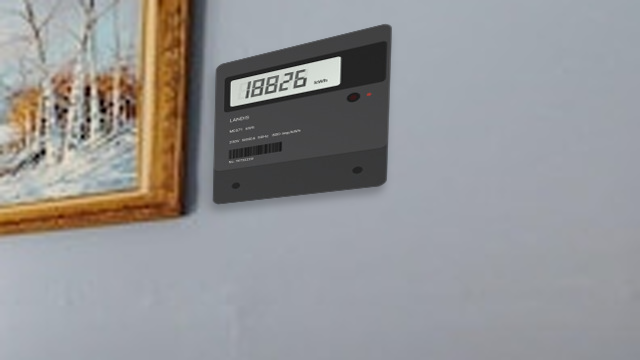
18826 kWh
